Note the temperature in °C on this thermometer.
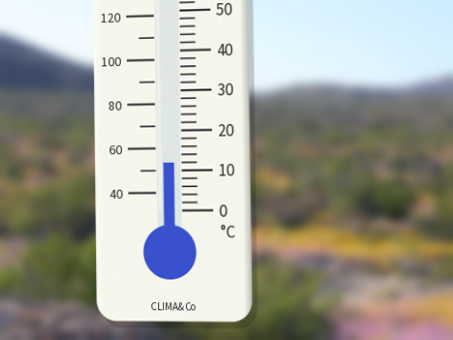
12 °C
